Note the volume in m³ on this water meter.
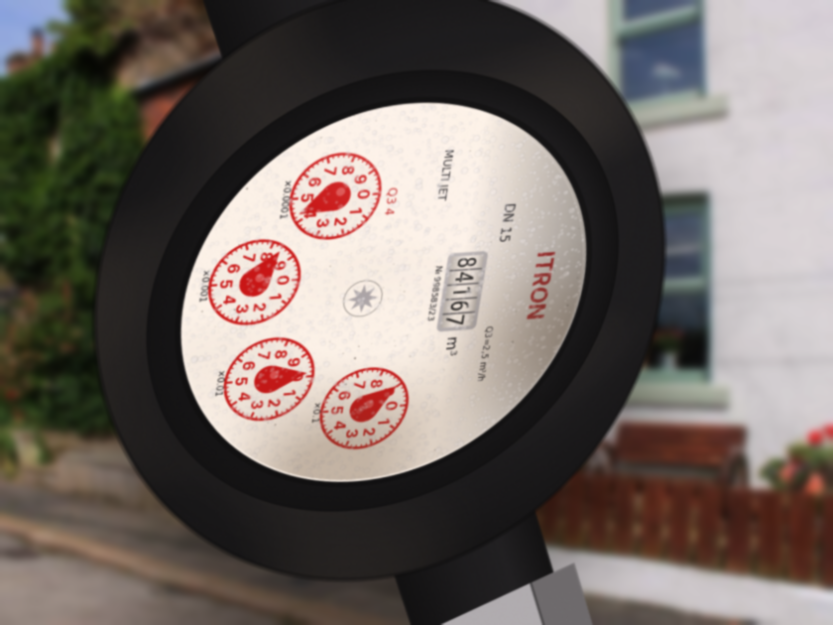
84166.8984 m³
